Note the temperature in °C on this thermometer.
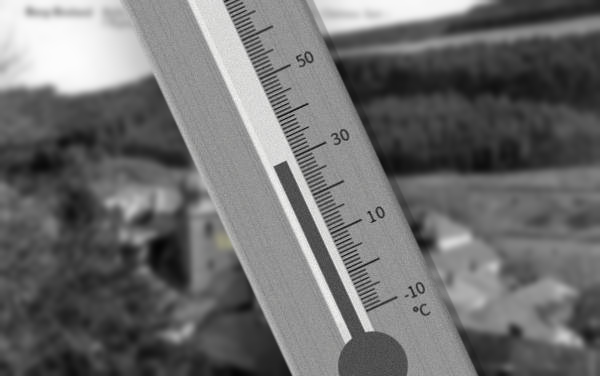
30 °C
